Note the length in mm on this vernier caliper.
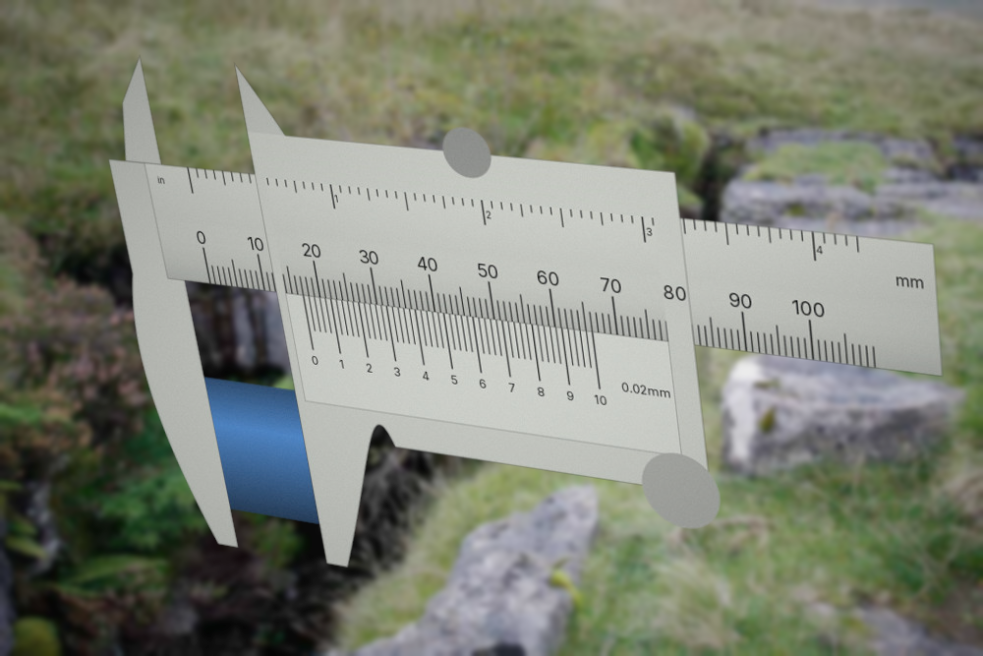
17.0 mm
